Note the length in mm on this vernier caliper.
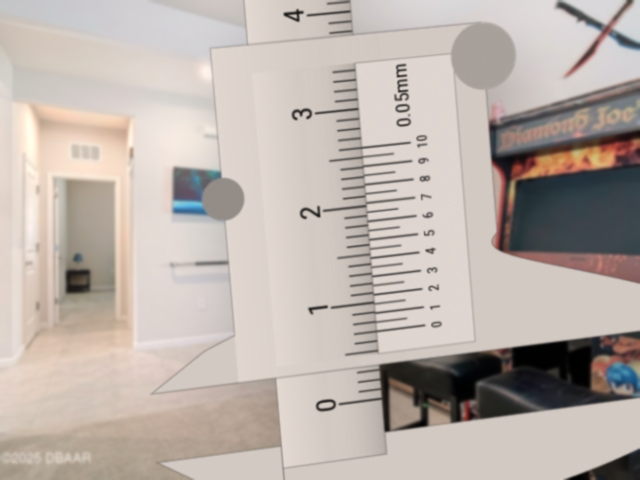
7.0 mm
